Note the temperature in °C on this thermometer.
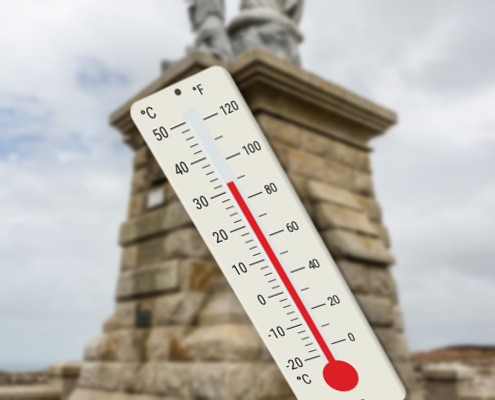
32 °C
